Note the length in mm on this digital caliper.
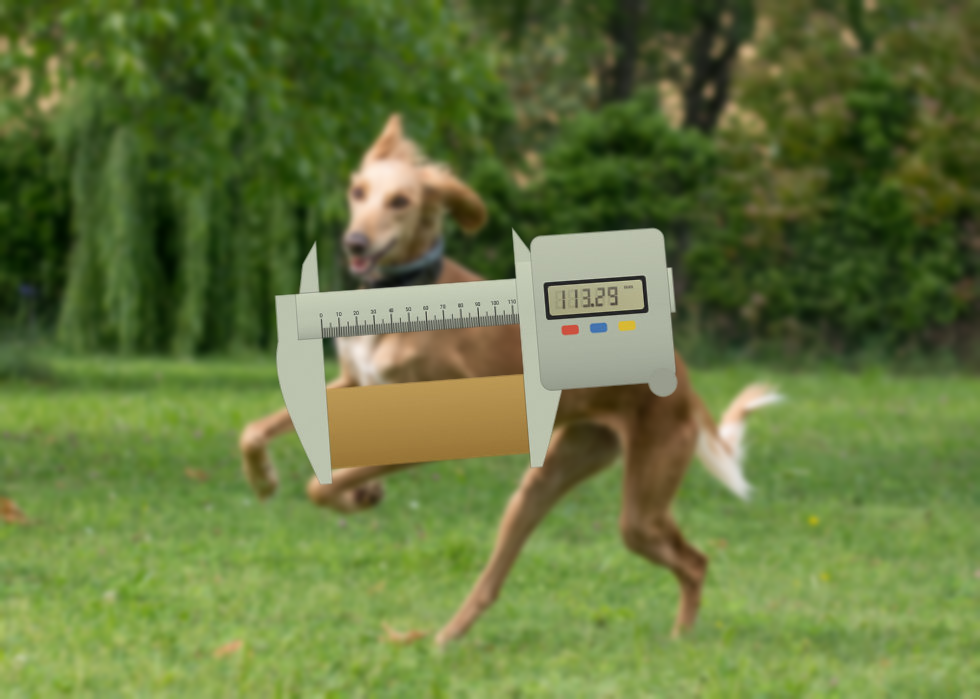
113.29 mm
